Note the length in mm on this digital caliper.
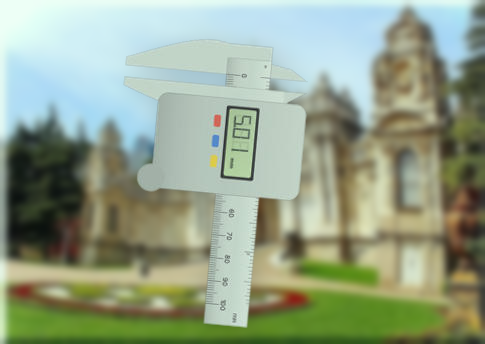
5.01 mm
